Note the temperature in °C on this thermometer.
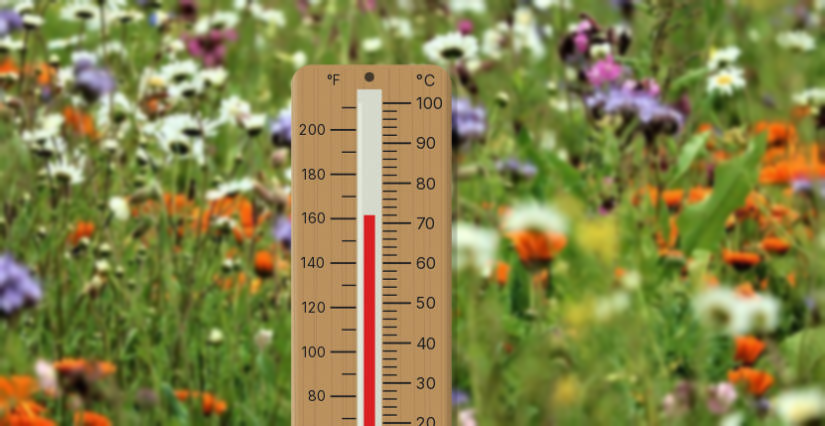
72 °C
